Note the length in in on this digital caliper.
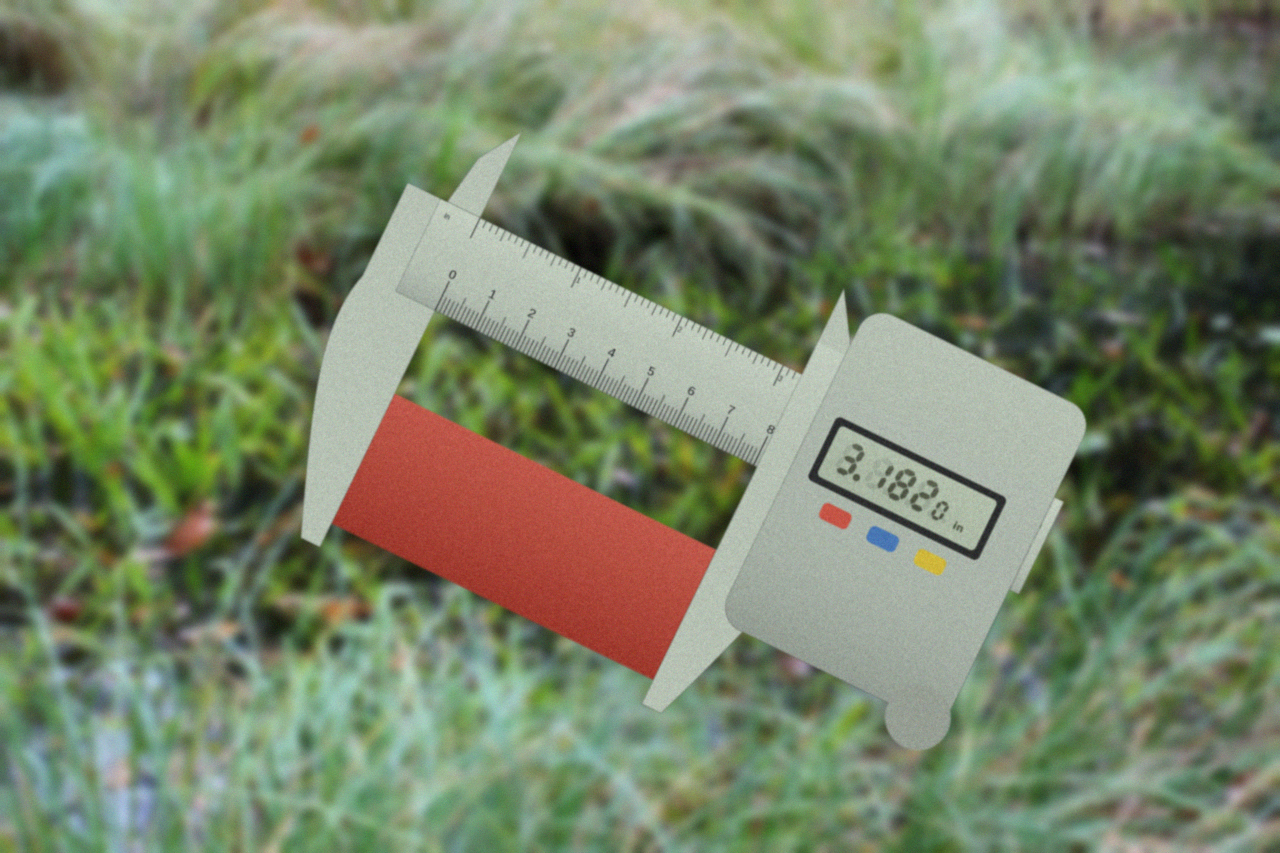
3.1820 in
